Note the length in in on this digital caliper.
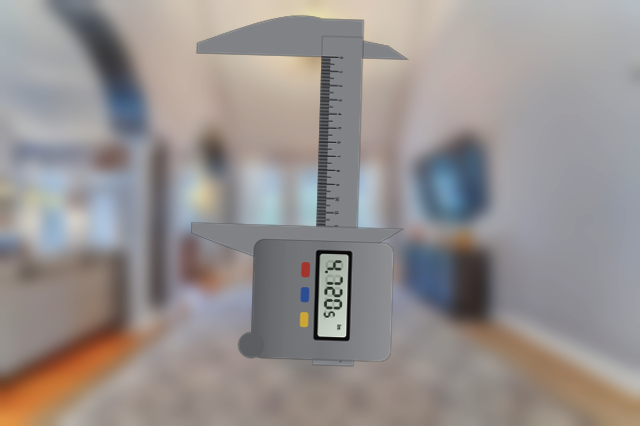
4.7205 in
